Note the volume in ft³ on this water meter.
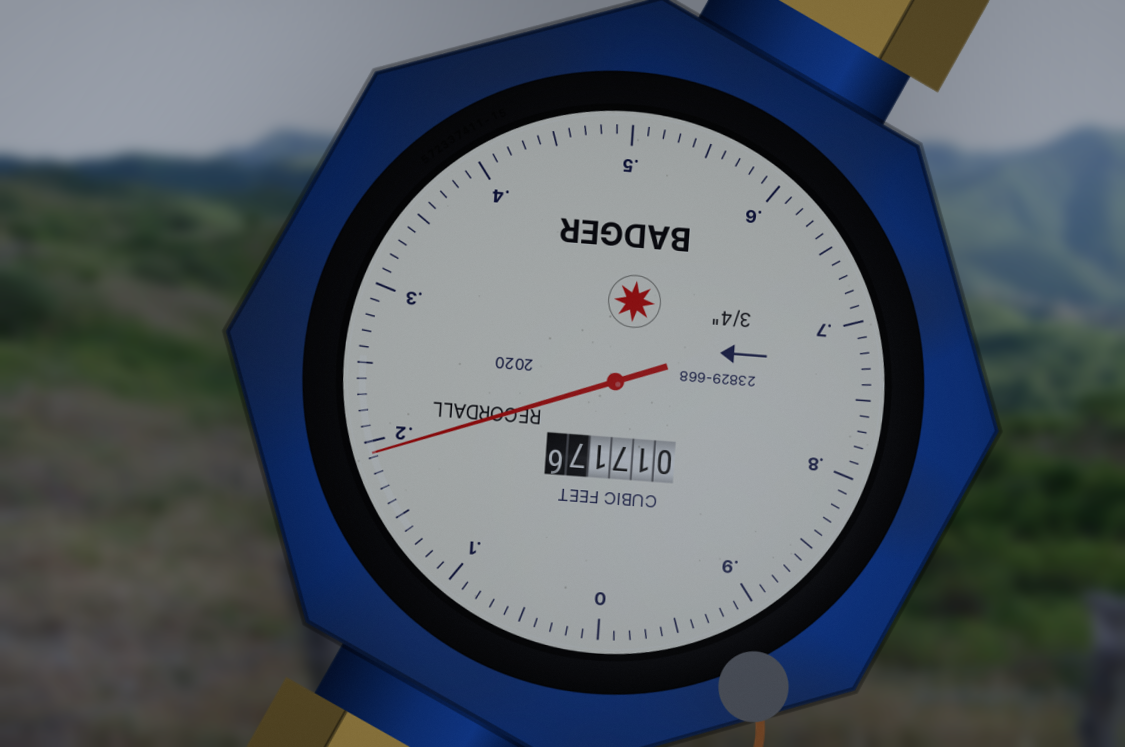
17176.19 ft³
